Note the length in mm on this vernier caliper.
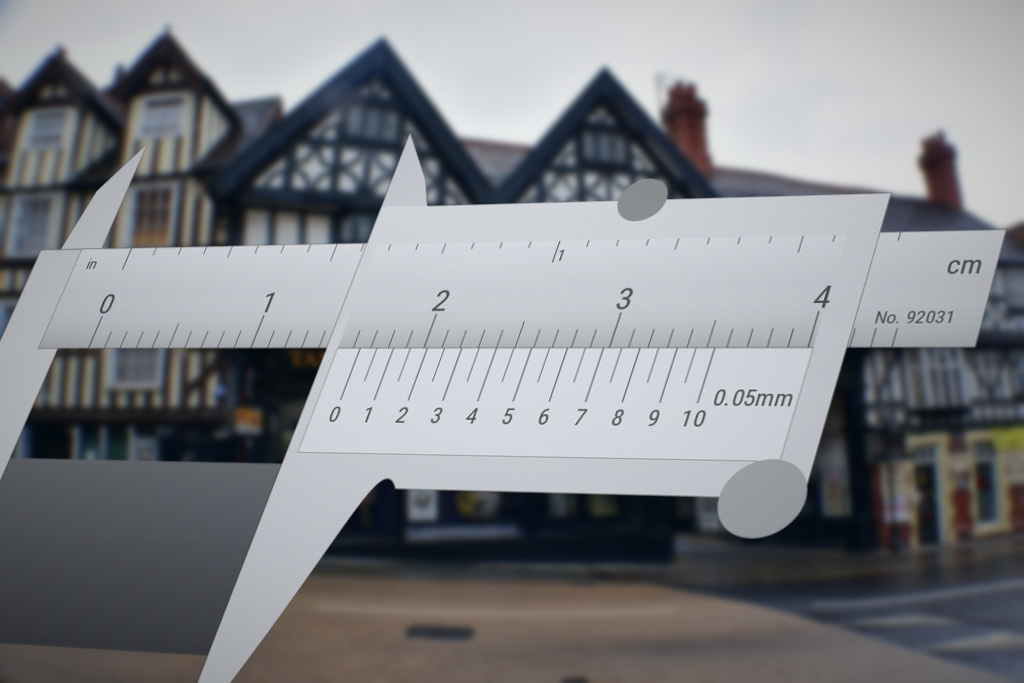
16.4 mm
